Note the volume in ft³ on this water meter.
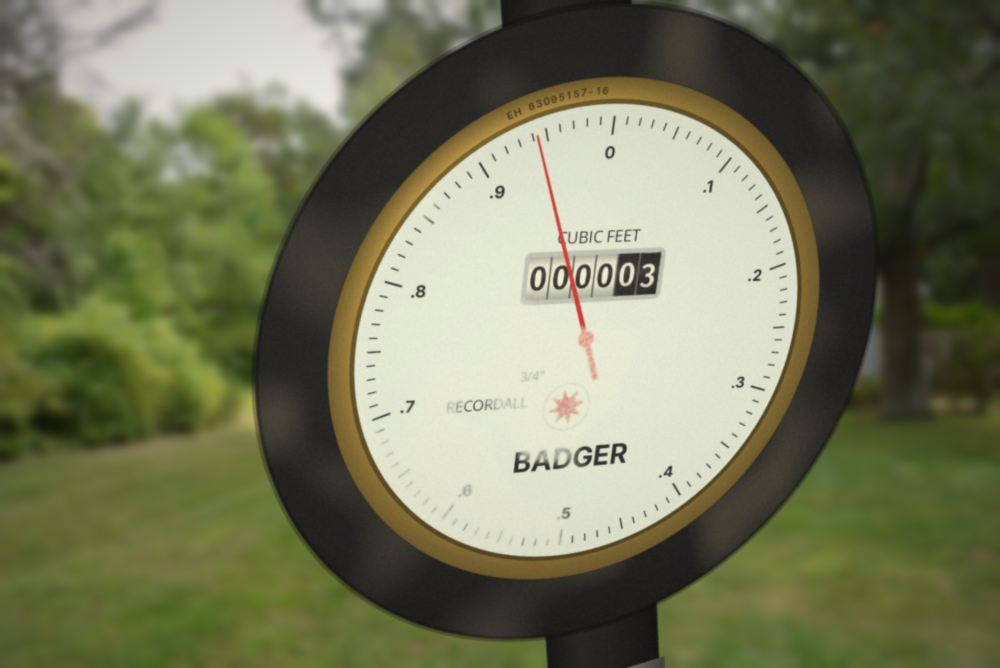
2.94 ft³
